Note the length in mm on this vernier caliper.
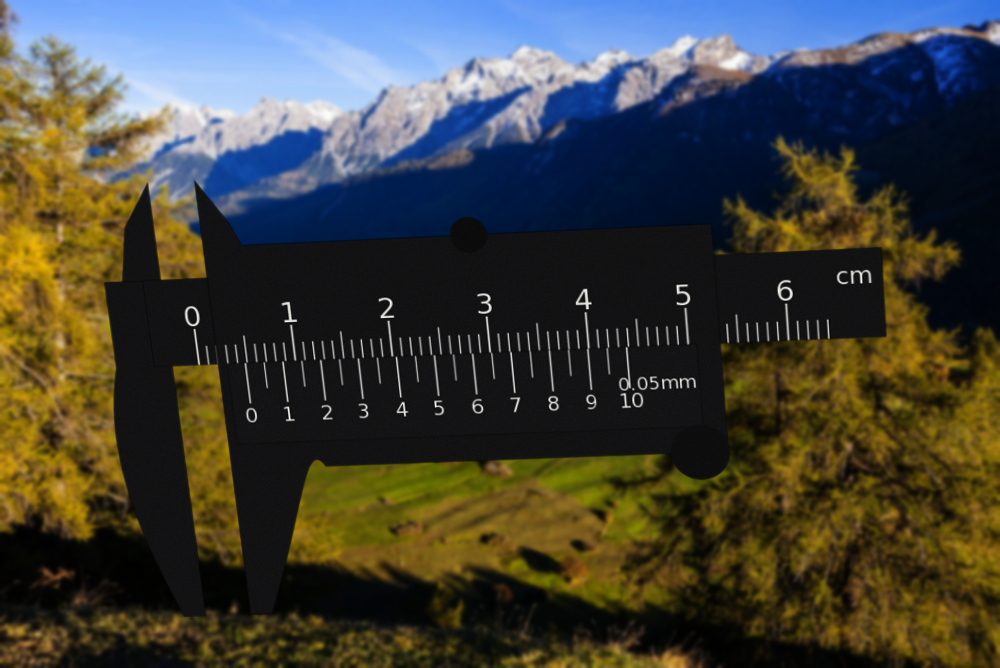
4.8 mm
